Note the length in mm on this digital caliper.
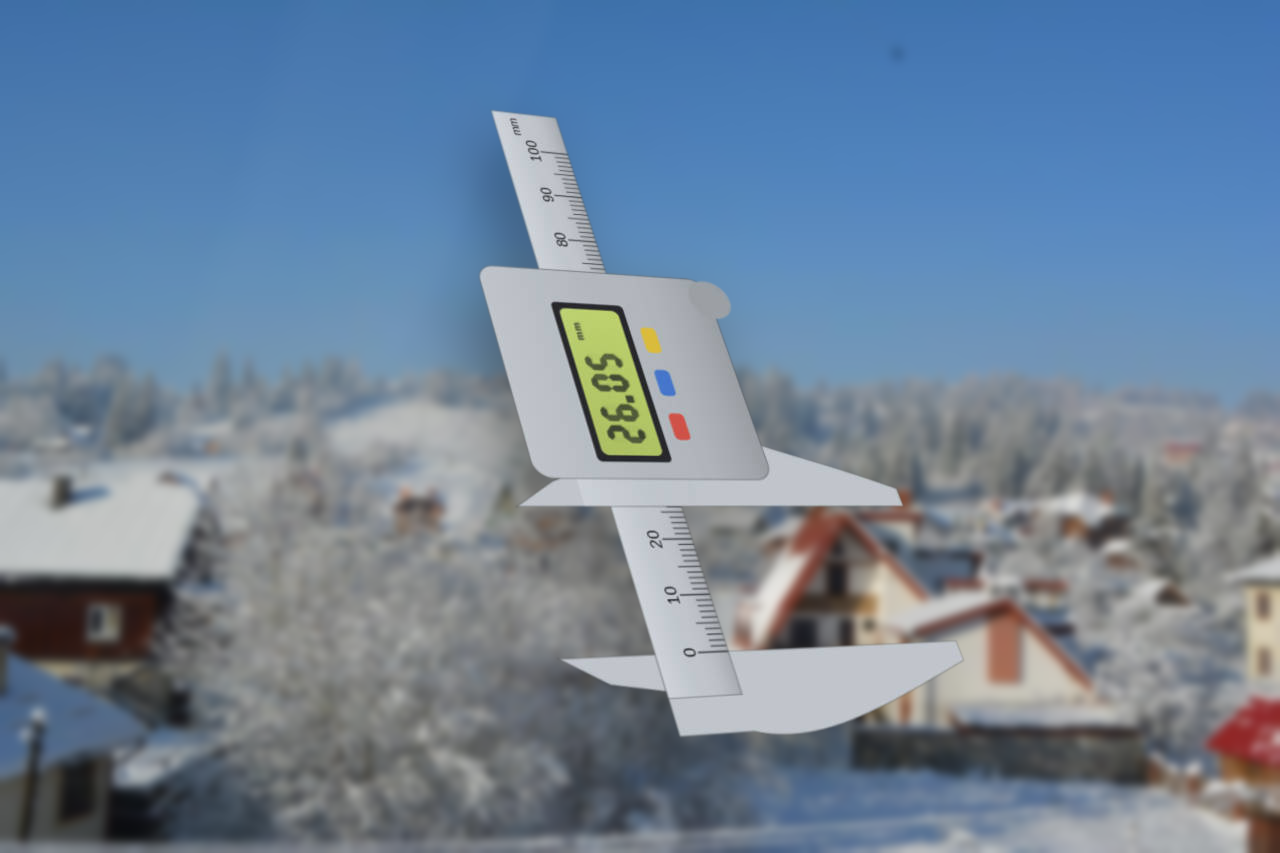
26.05 mm
